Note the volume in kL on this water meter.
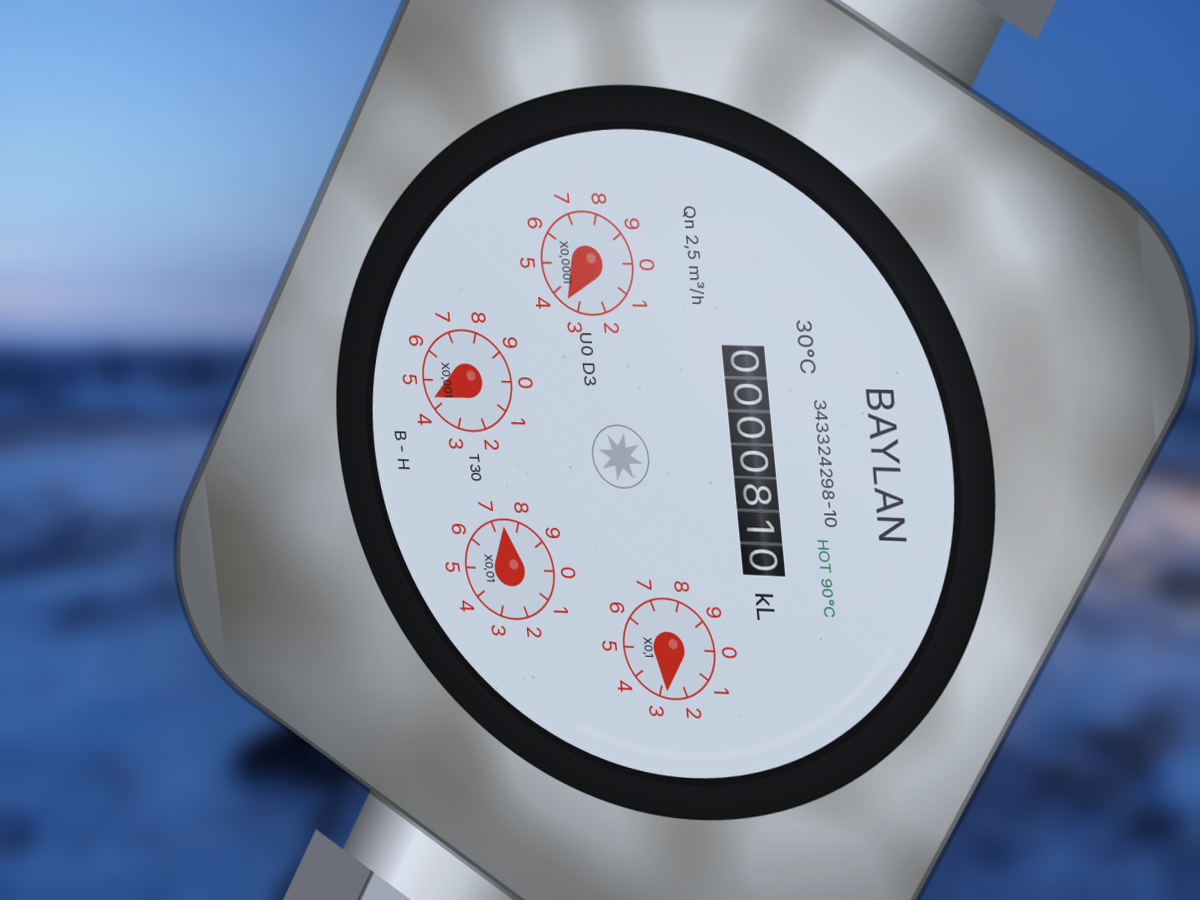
810.2743 kL
